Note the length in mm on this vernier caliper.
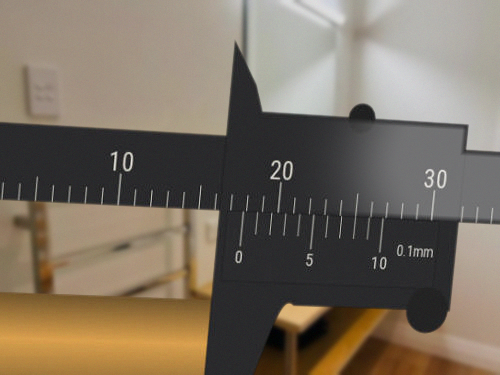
17.8 mm
